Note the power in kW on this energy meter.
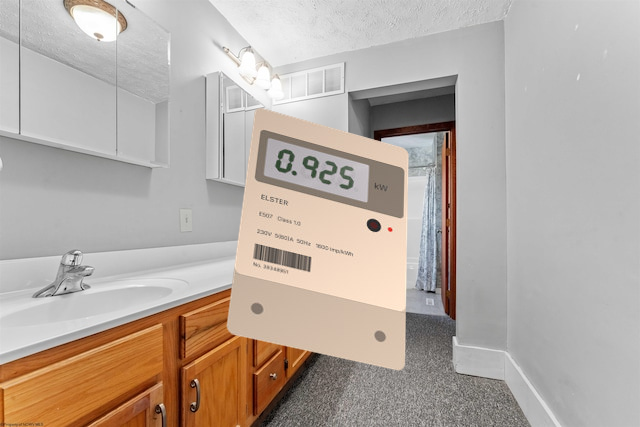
0.925 kW
